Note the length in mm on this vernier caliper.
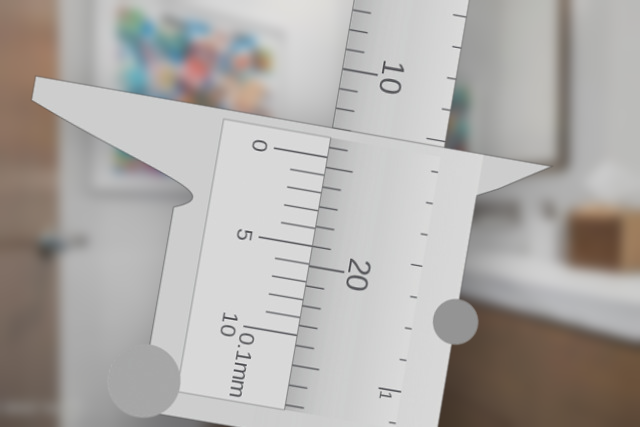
14.5 mm
